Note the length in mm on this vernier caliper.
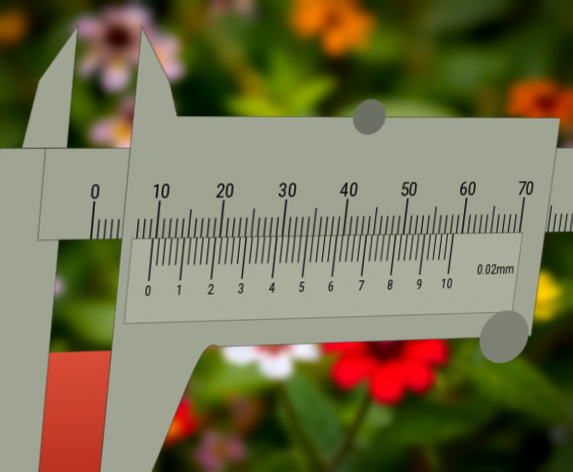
9.5 mm
